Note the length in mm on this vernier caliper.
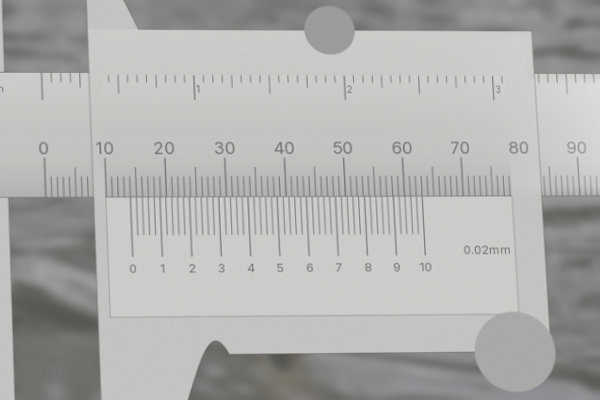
14.0 mm
